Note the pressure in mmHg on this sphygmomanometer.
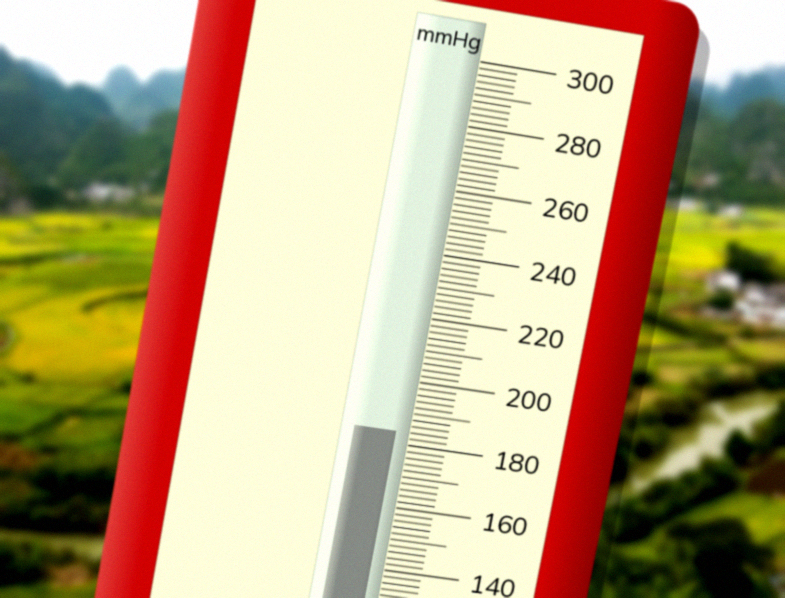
184 mmHg
